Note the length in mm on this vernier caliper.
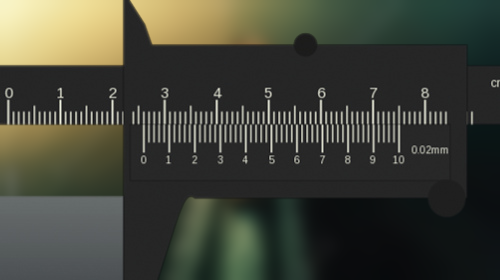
26.0 mm
